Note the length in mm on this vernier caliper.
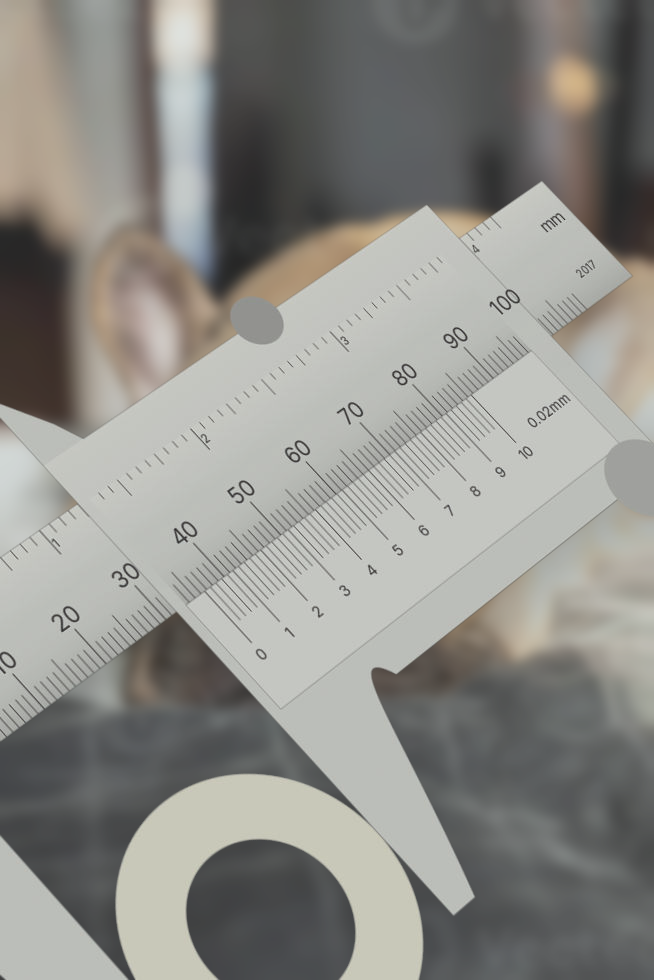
36.6 mm
